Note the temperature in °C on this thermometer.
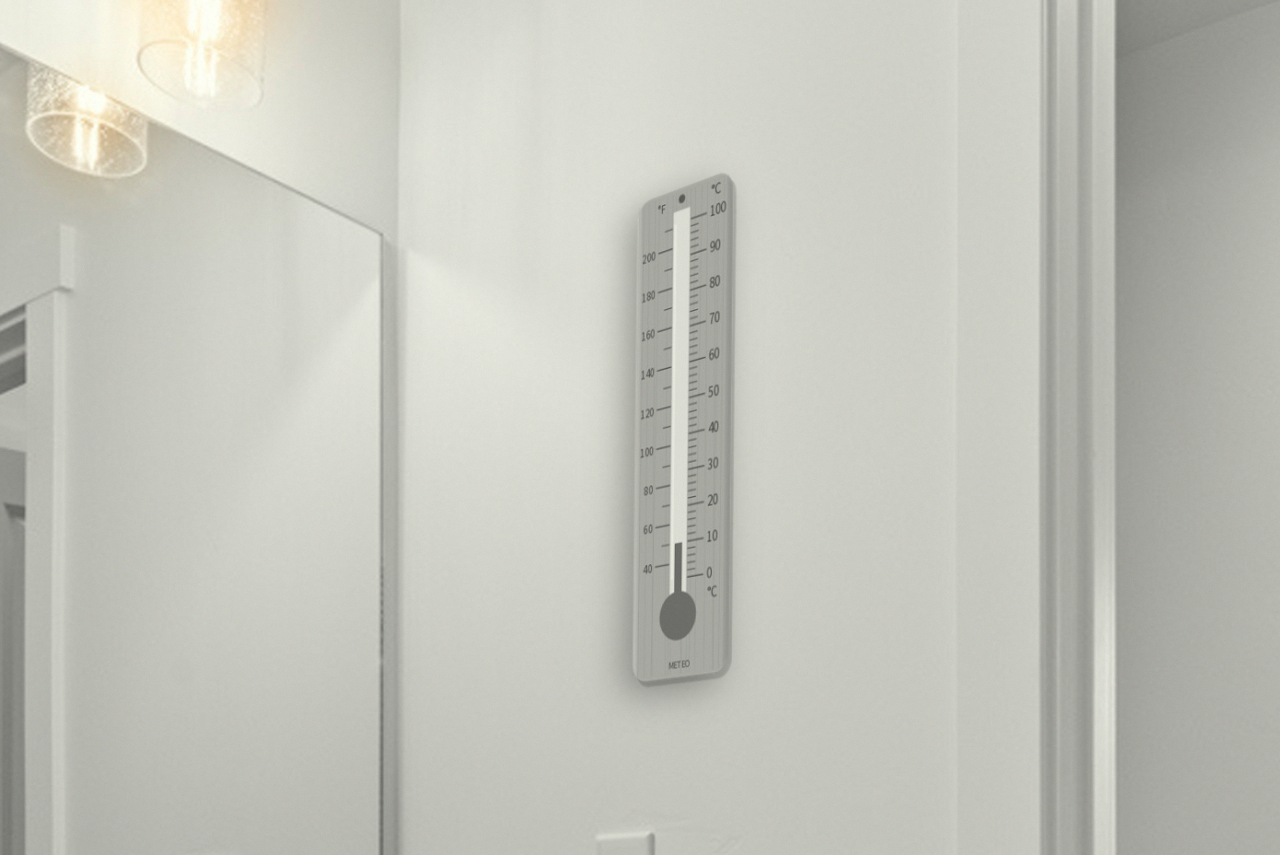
10 °C
